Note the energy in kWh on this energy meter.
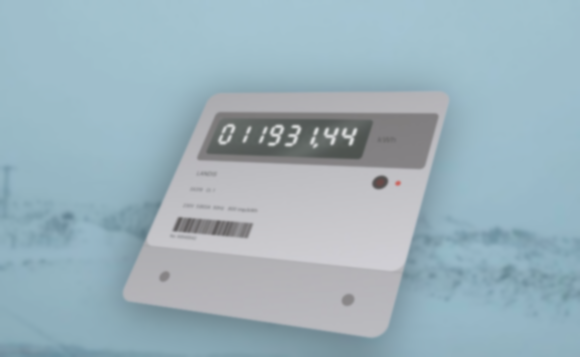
11931.44 kWh
